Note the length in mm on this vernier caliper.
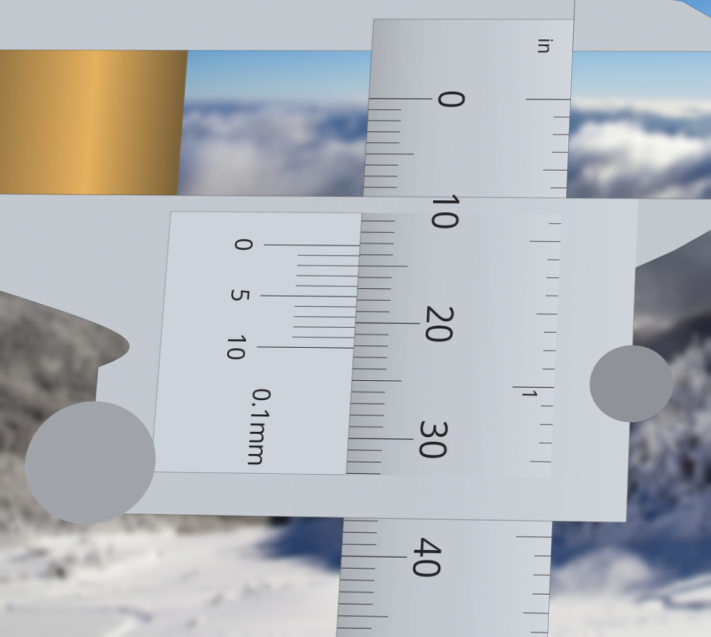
13.2 mm
